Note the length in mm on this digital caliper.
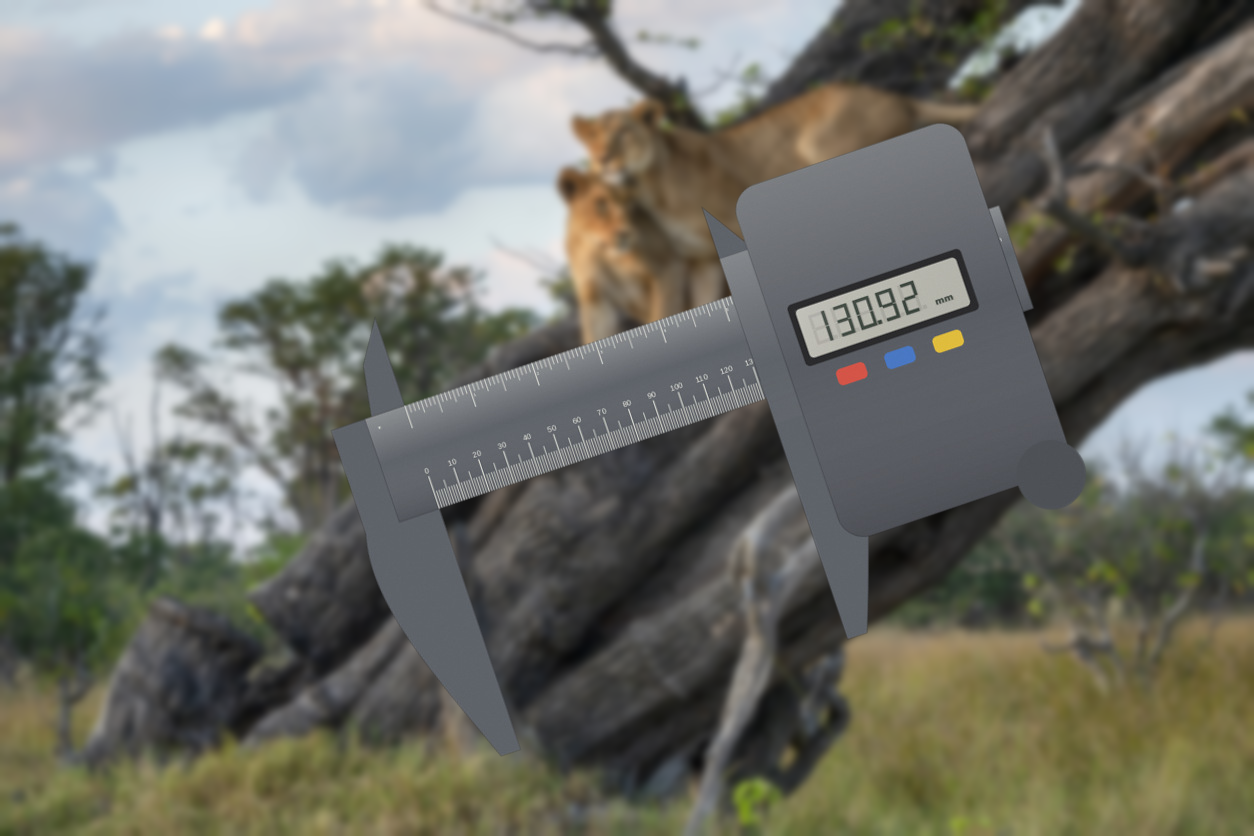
130.92 mm
